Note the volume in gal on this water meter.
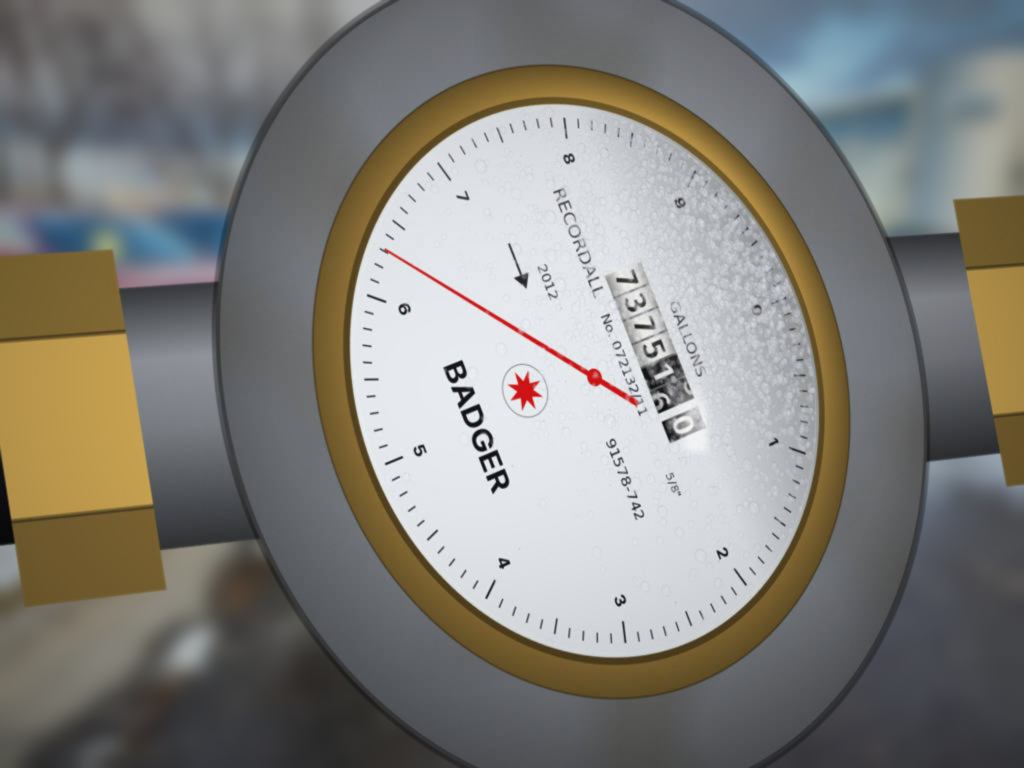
7375156.3 gal
